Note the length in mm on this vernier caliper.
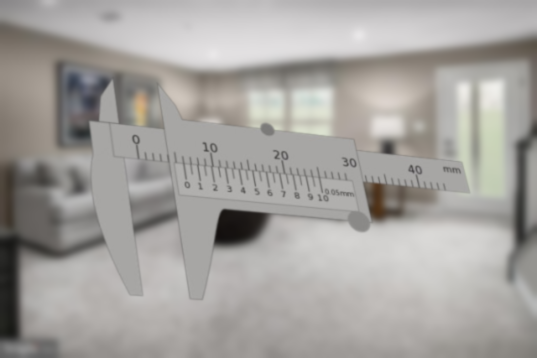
6.0 mm
